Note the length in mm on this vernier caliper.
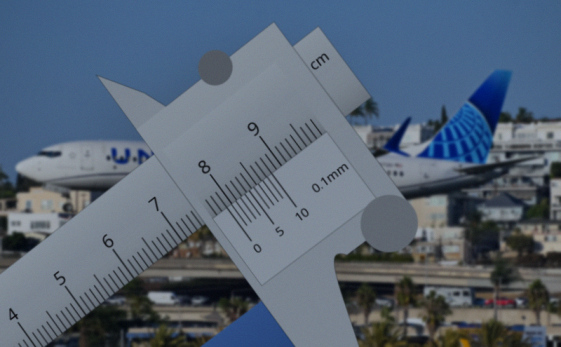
79.0 mm
